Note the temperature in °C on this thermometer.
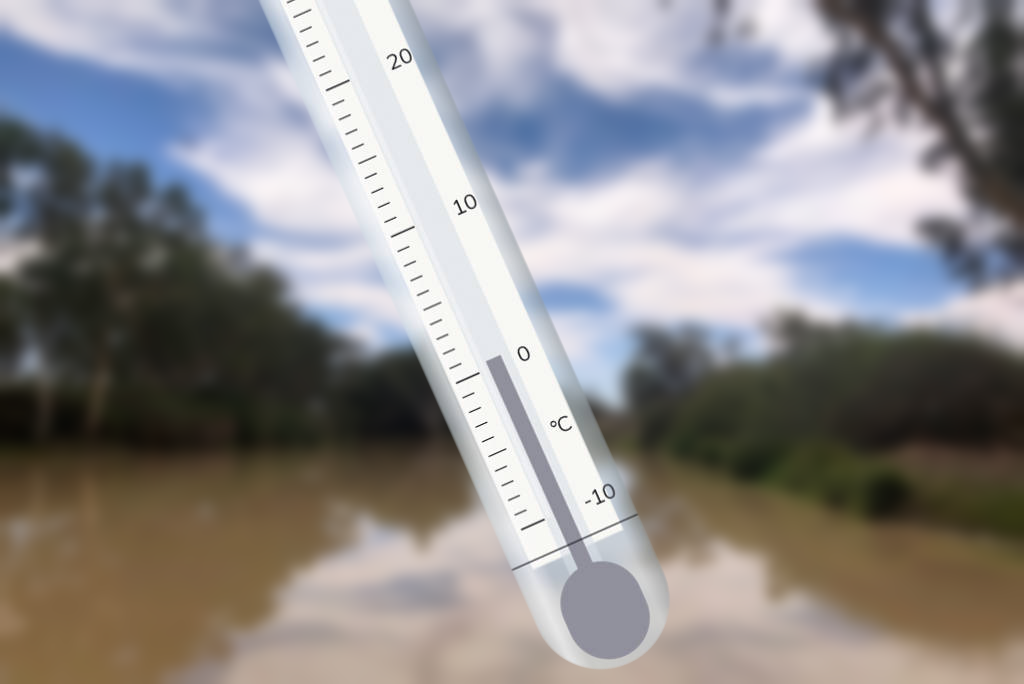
0.5 °C
